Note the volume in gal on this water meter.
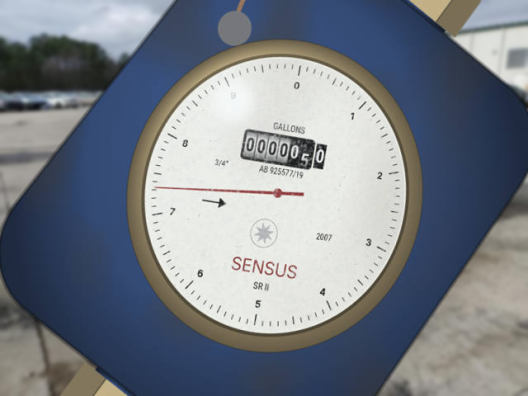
47.3 gal
